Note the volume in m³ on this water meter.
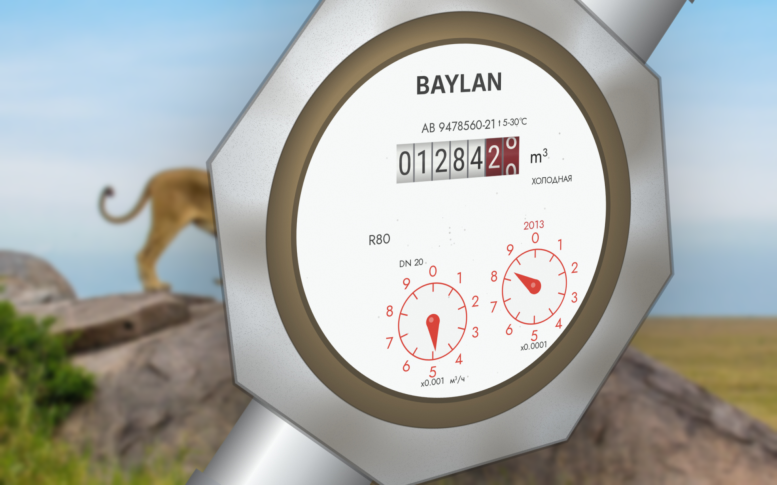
1284.2848 m³
